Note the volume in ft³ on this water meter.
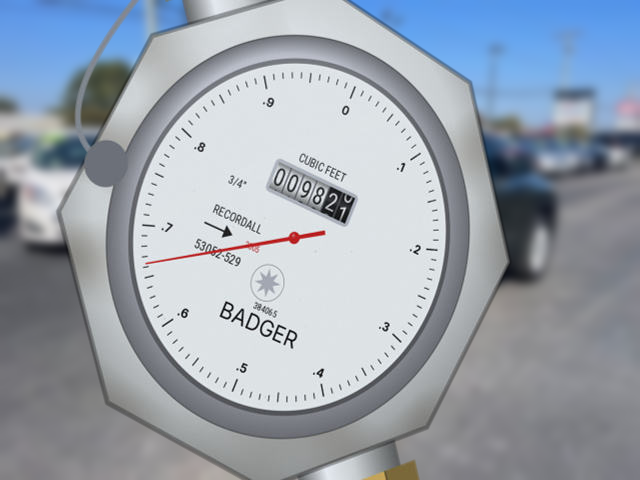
9820.66 ft³
